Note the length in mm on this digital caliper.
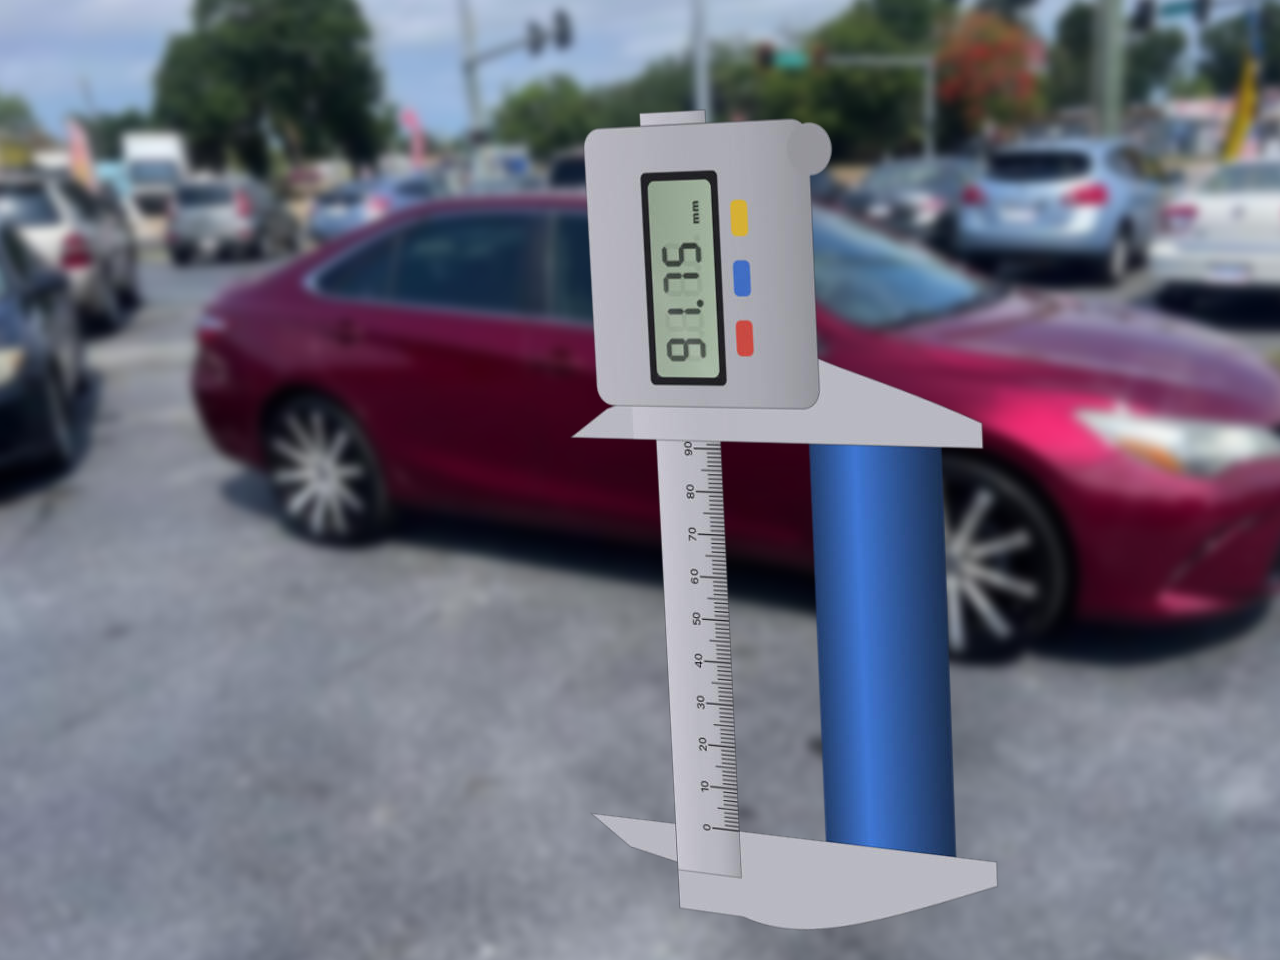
91.75 mm
